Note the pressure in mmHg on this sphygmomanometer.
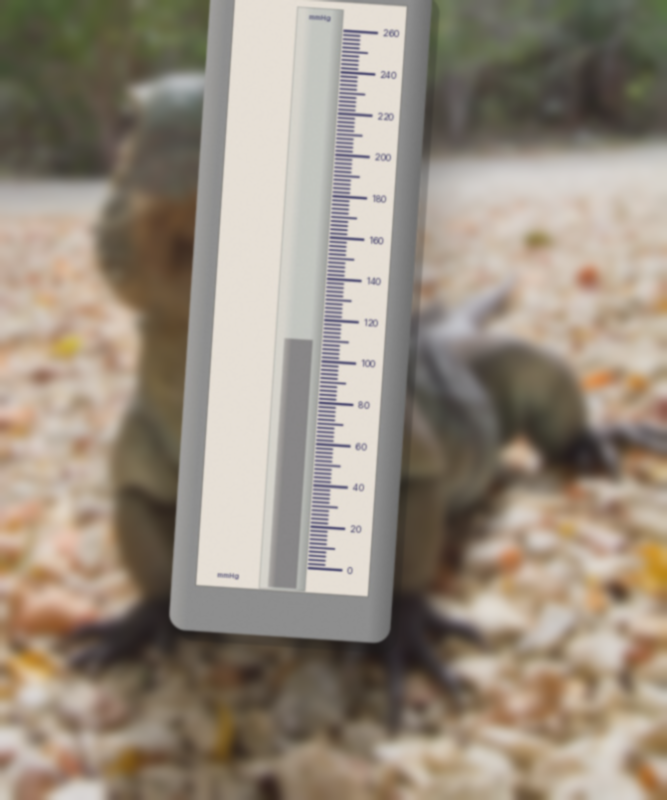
110 mmHg
